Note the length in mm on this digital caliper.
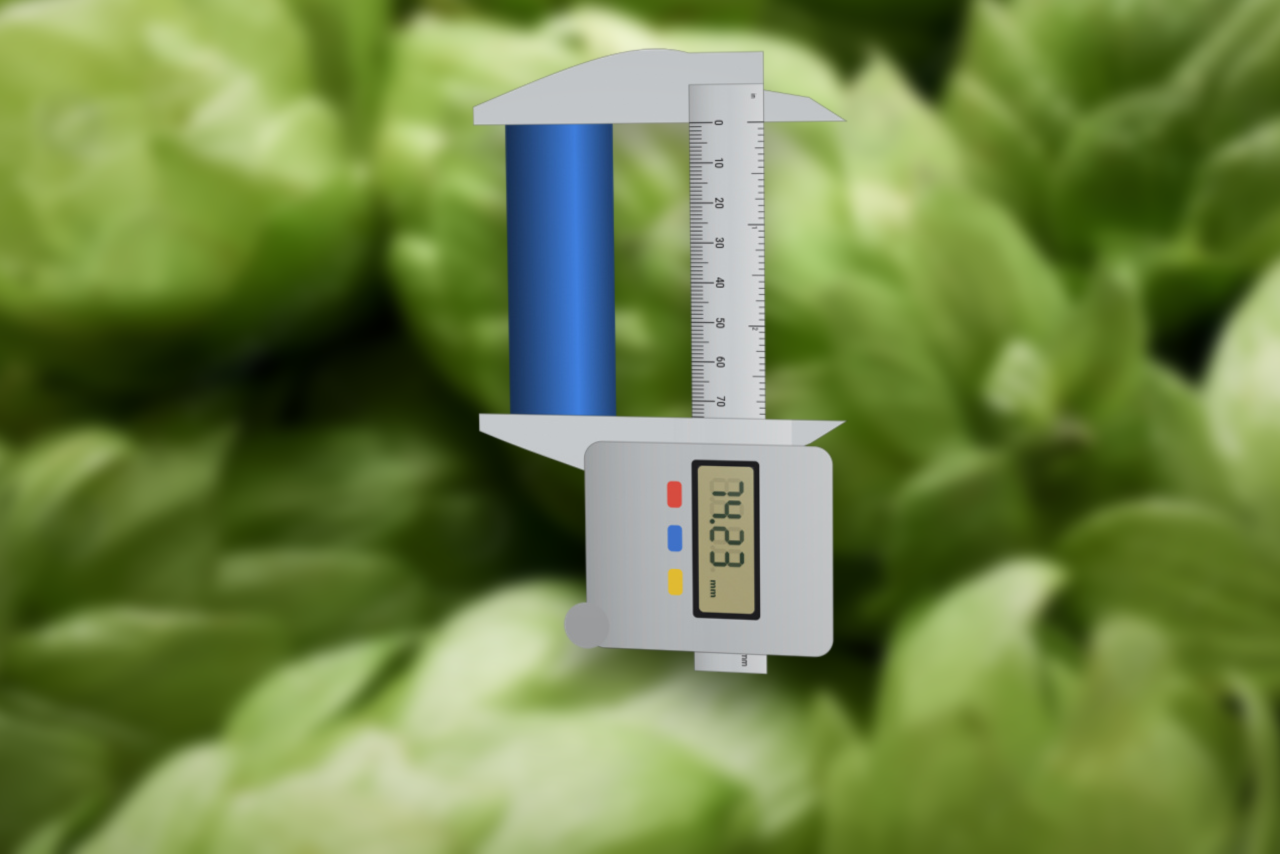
74.23 mm
